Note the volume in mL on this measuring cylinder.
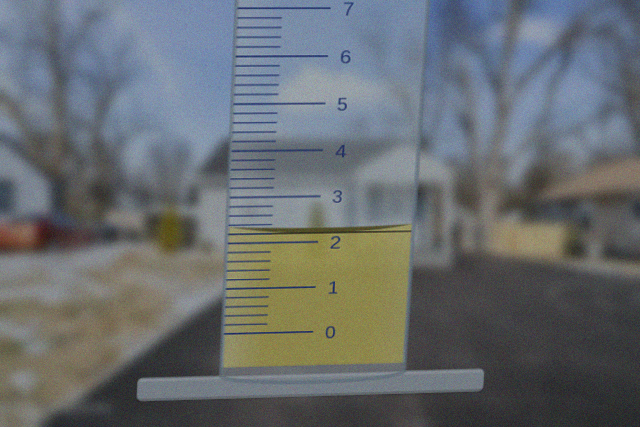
2.2 mL
